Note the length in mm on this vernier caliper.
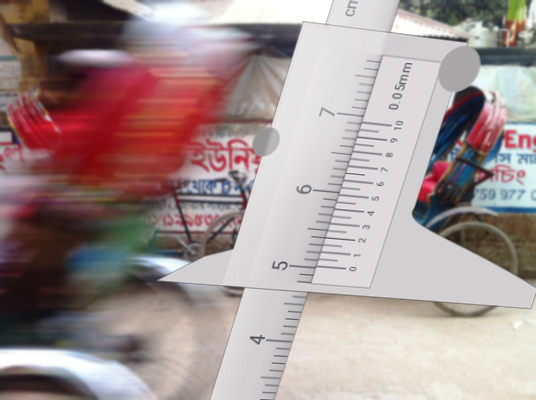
50.2 mm
